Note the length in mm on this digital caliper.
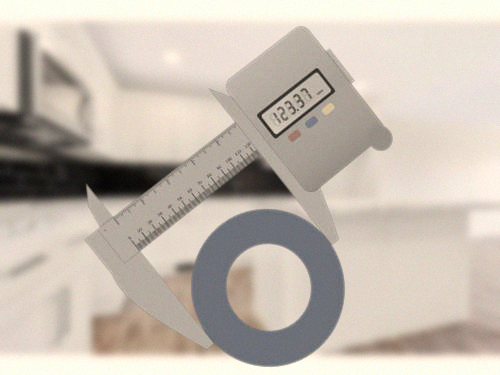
123.37 mm
